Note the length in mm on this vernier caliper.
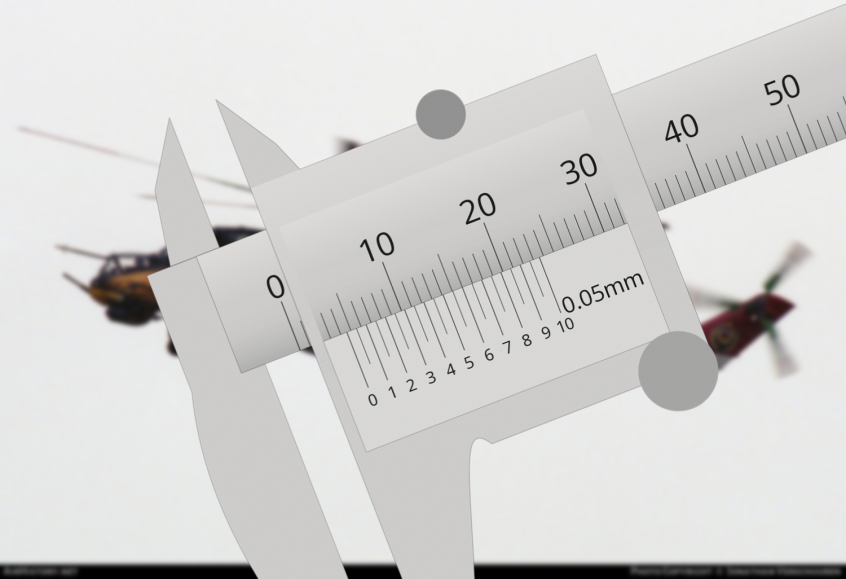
4.6 mm
